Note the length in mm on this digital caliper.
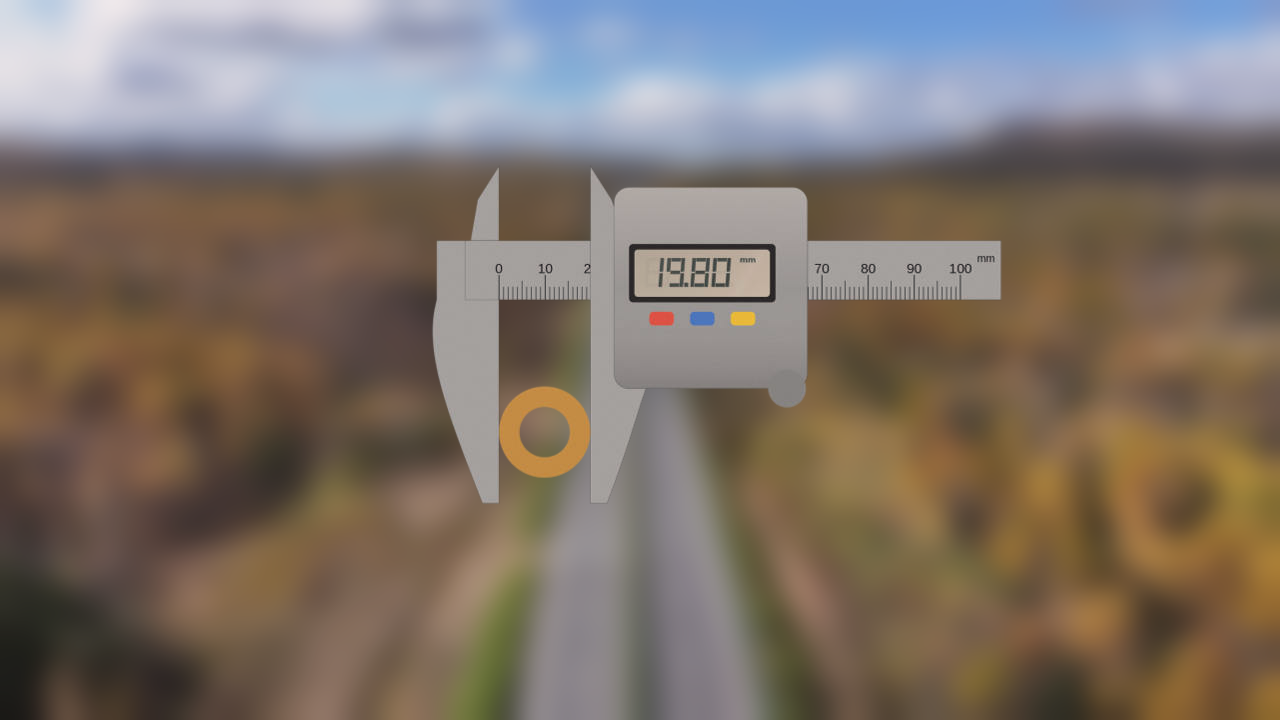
19.80 mm
